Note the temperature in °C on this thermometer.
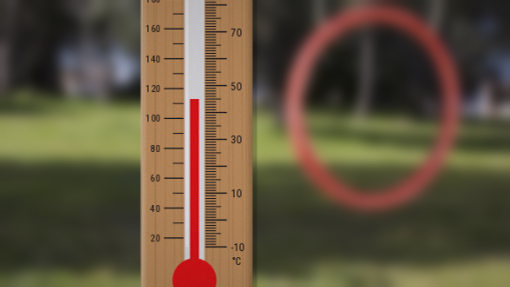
45 °C
